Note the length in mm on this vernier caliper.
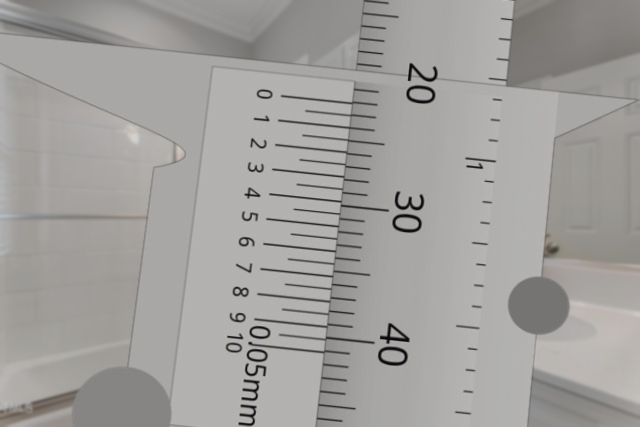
22.1 mm
